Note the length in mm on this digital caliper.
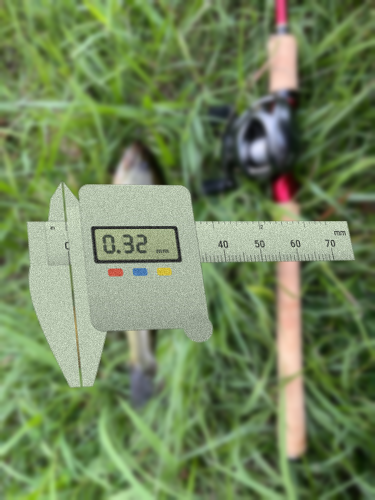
0.32 mm
